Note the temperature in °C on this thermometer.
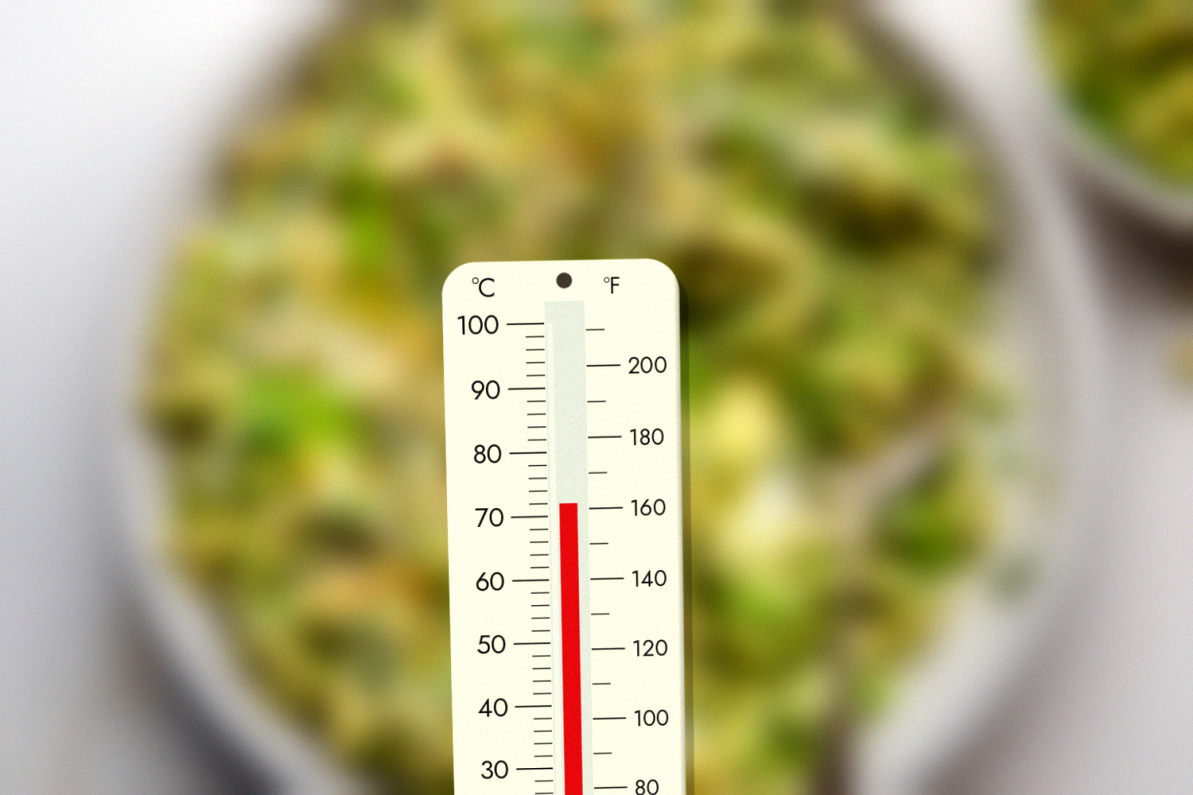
72 °C
